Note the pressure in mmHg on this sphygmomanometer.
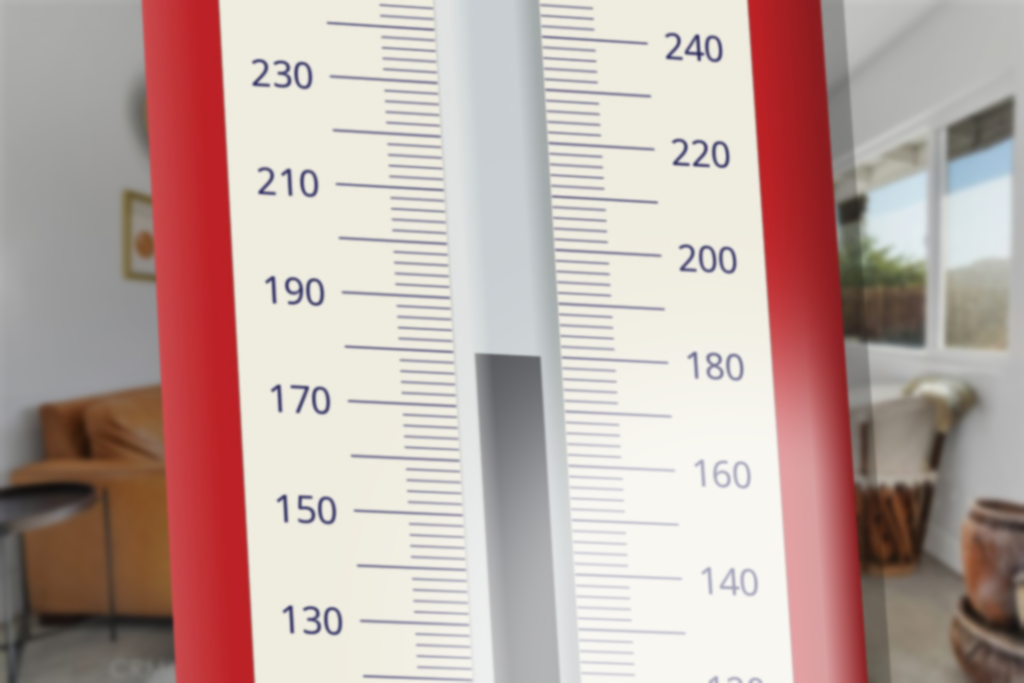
180 mmHg
